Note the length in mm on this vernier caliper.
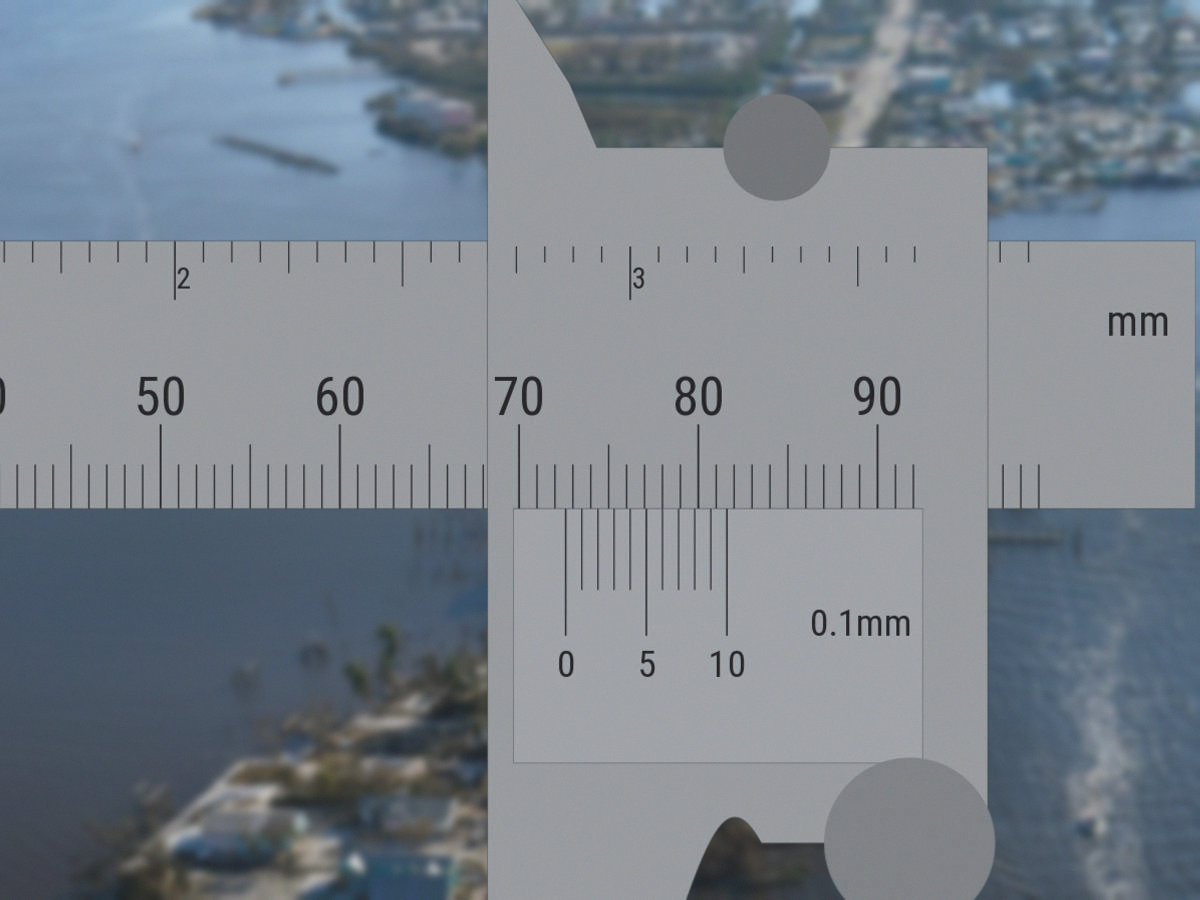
72.6 mm
